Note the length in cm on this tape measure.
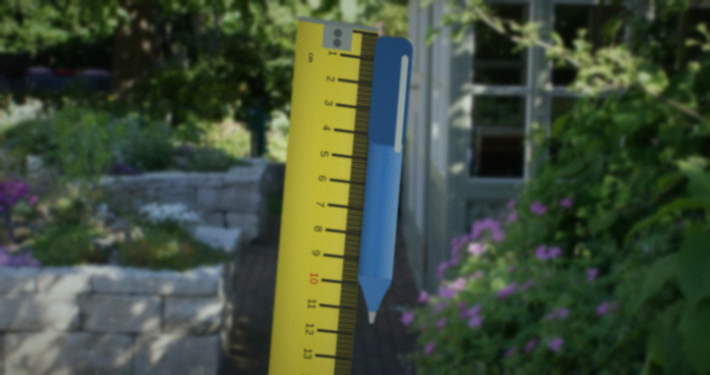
11.5 cm
